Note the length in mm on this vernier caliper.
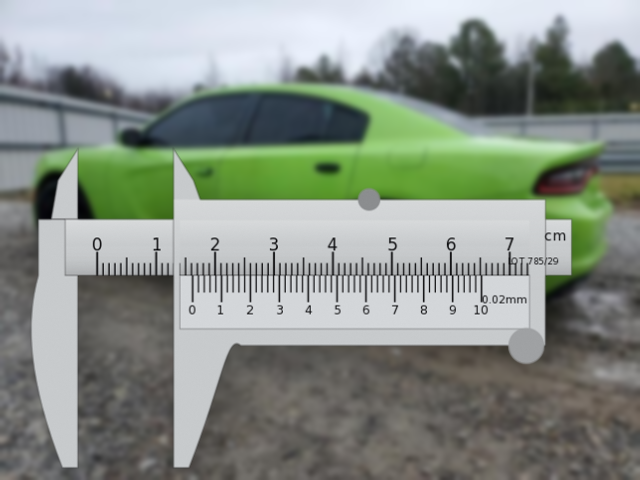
16.2 mm
